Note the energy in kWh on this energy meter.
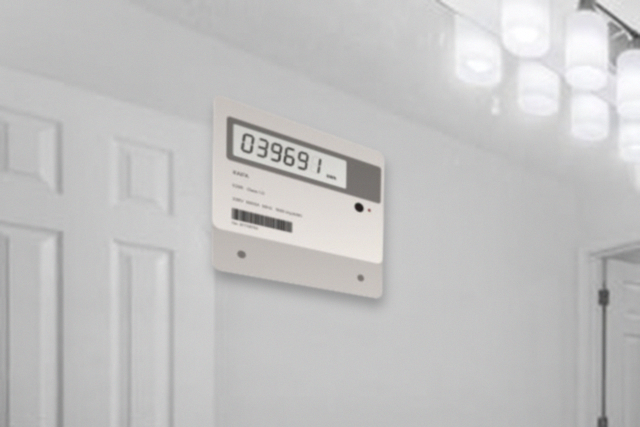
39691 kWh
